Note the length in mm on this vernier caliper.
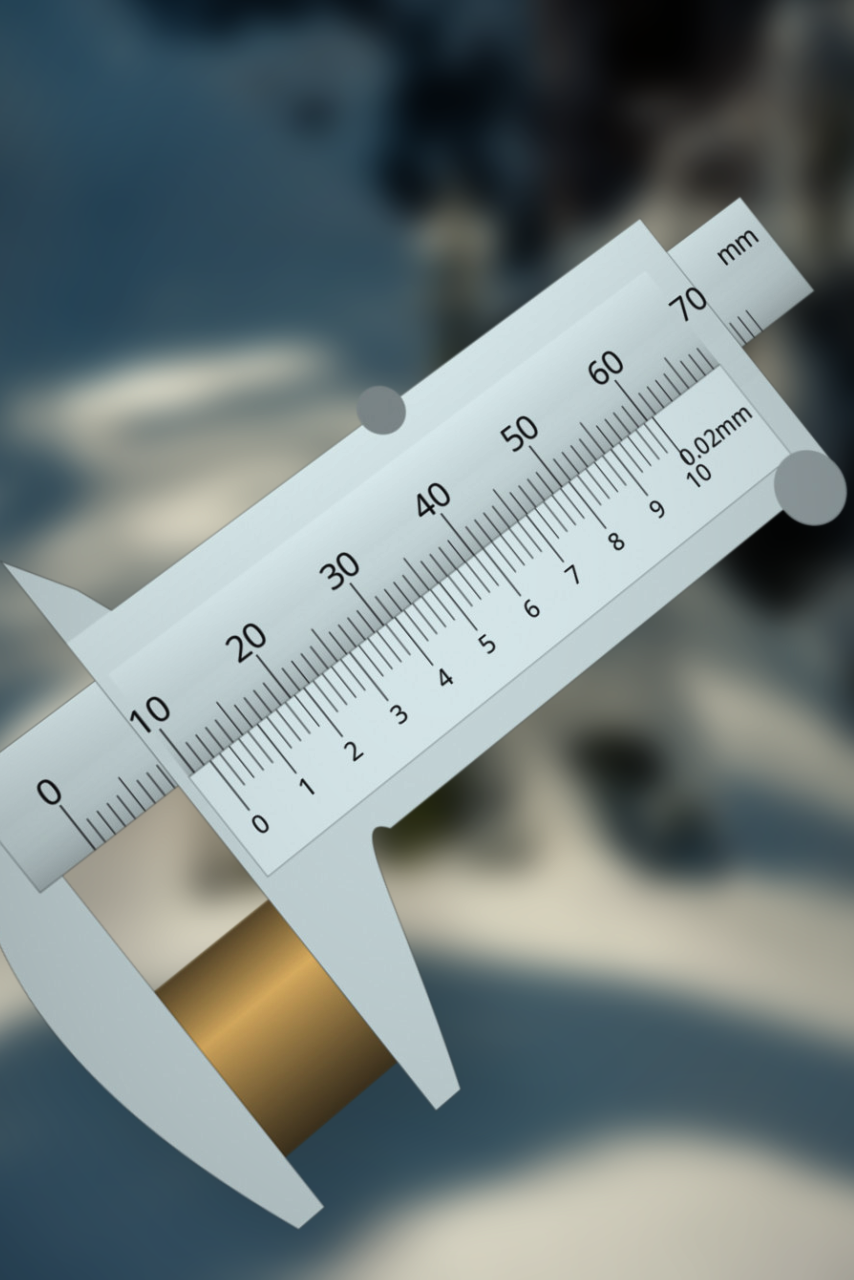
11.6 mm
